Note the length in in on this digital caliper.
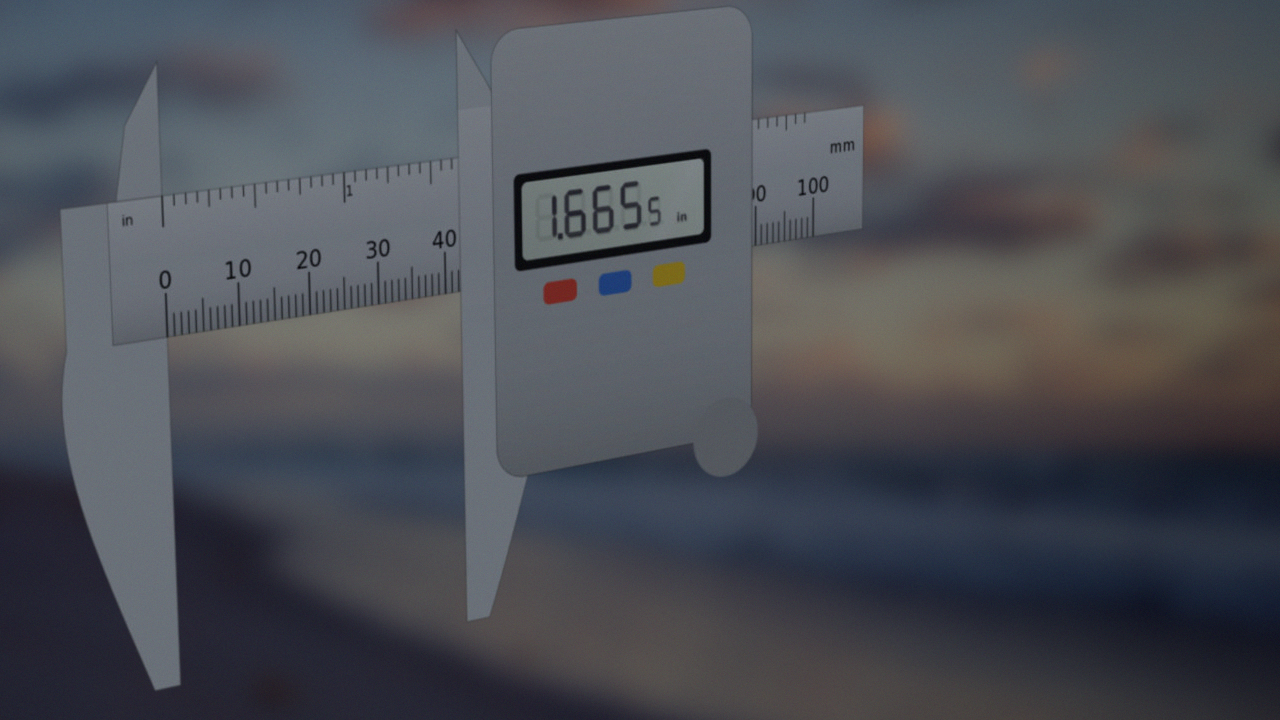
1.6655 in
